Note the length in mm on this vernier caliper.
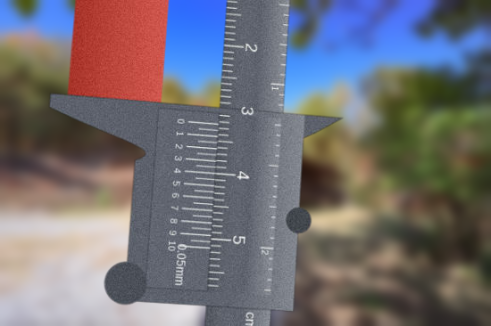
32.4 mm
